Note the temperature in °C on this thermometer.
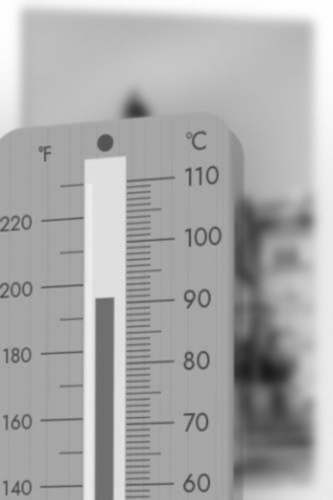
91 °C
